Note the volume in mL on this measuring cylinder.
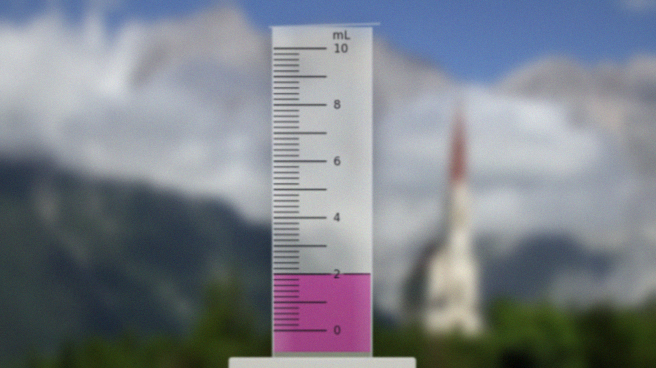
2 mL
